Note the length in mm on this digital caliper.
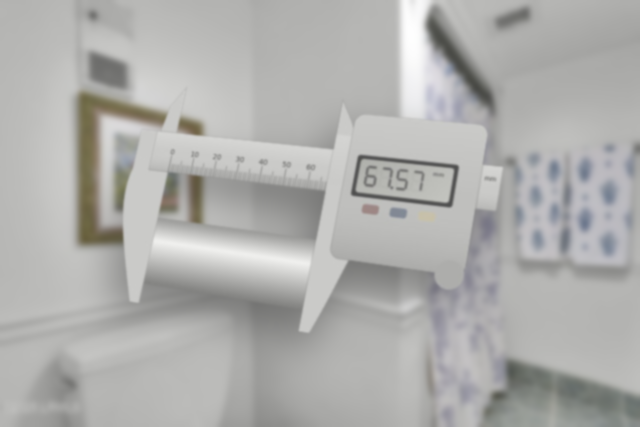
67.57 mm
